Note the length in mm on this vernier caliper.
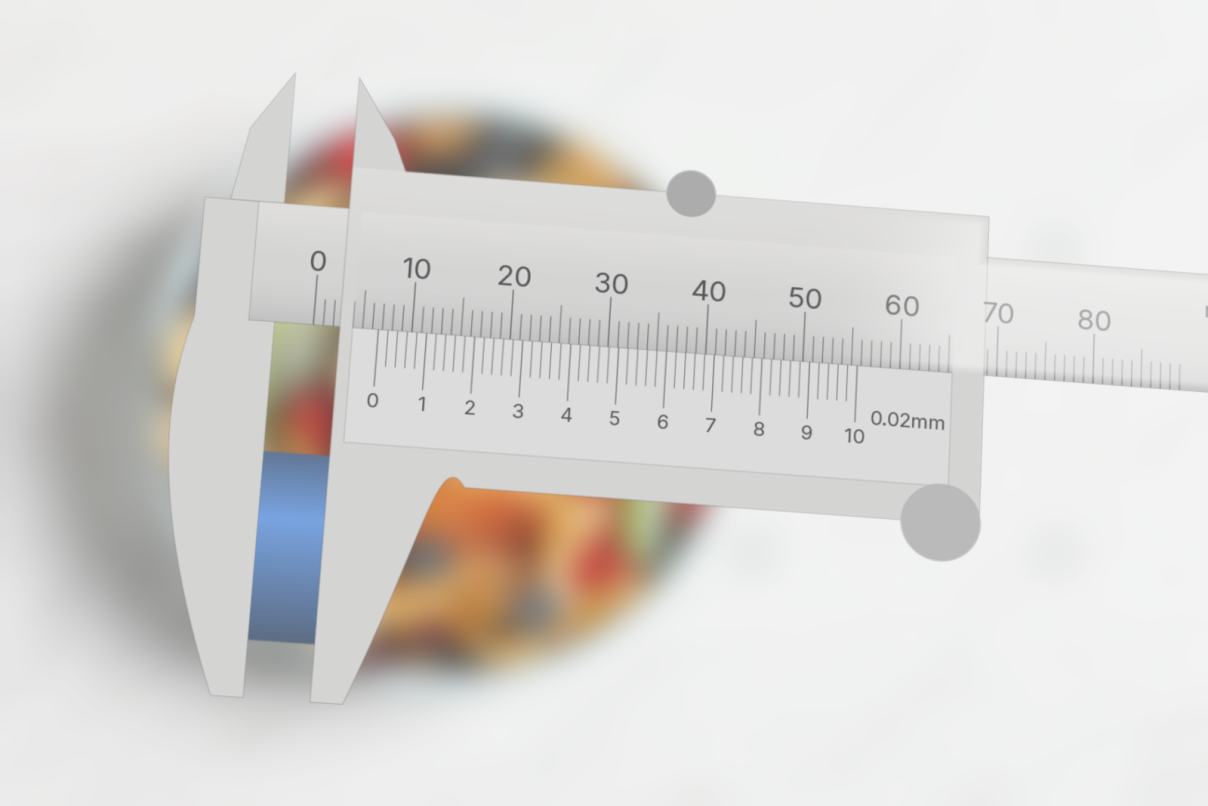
6.6 mm
